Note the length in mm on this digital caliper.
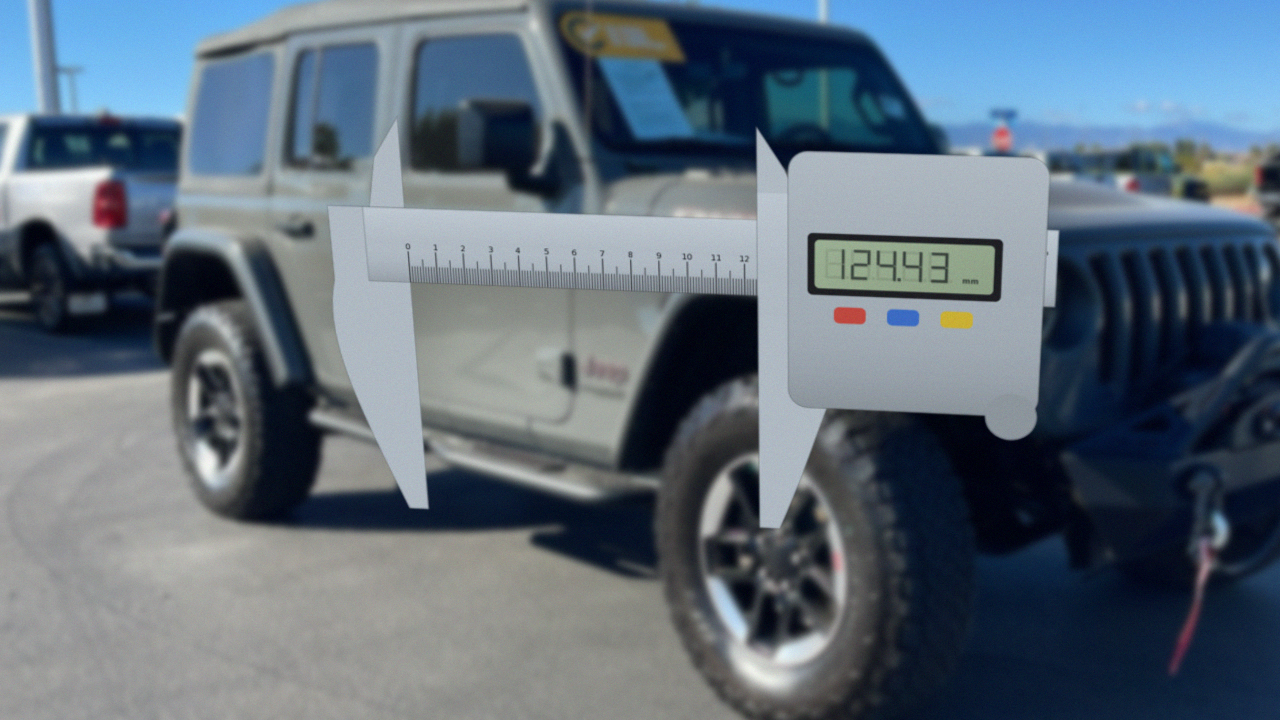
124.43 mm
